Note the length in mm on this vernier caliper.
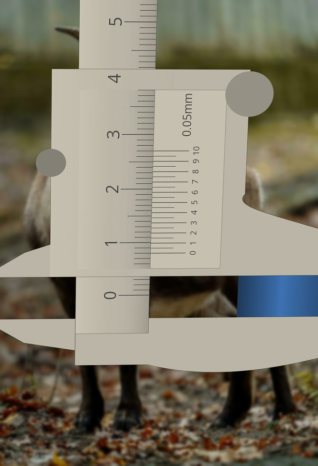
8.0 mm
